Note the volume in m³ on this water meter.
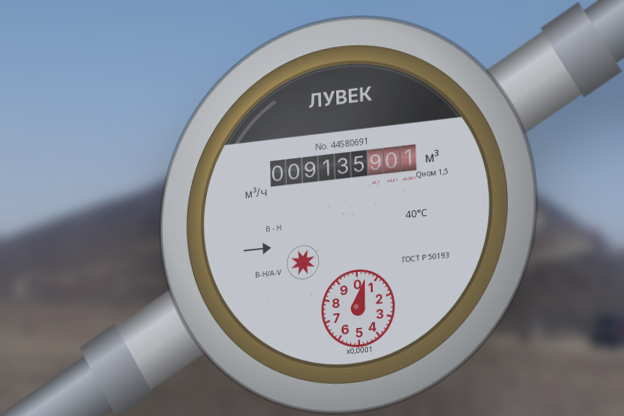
9135.9010 m³
